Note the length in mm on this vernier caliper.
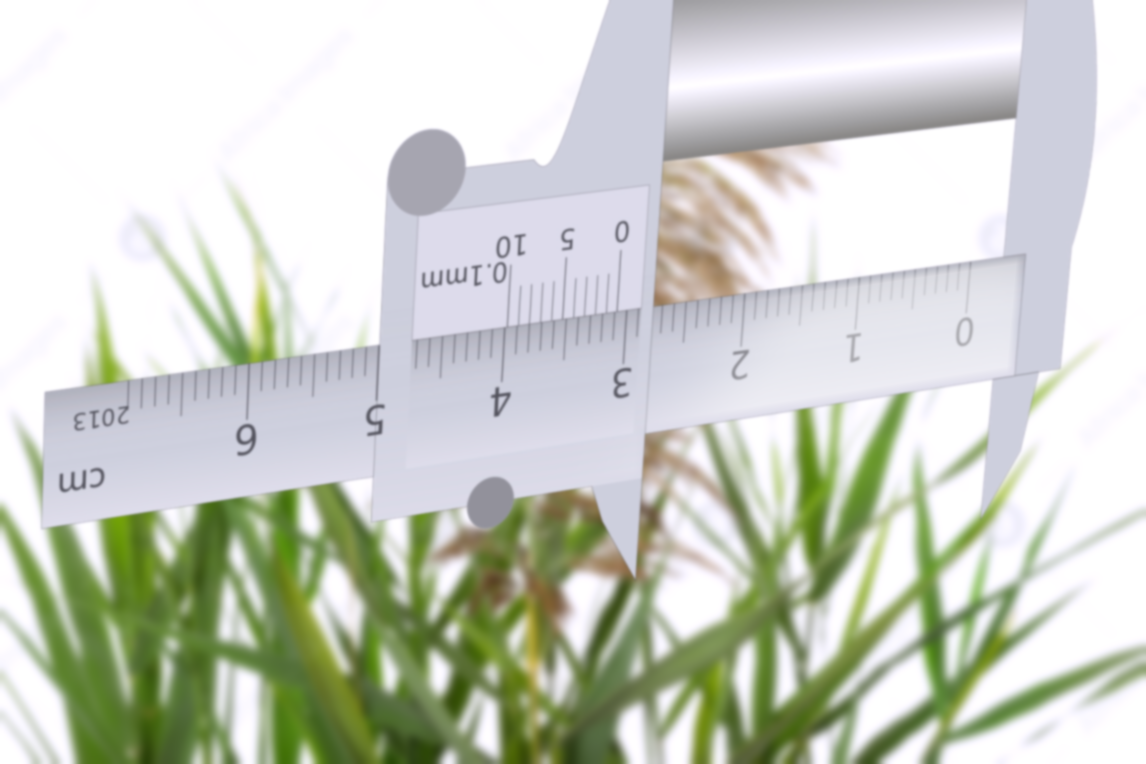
30.8 mm
